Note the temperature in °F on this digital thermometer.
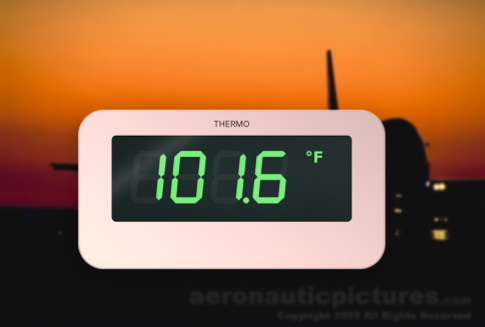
101.6 °F
